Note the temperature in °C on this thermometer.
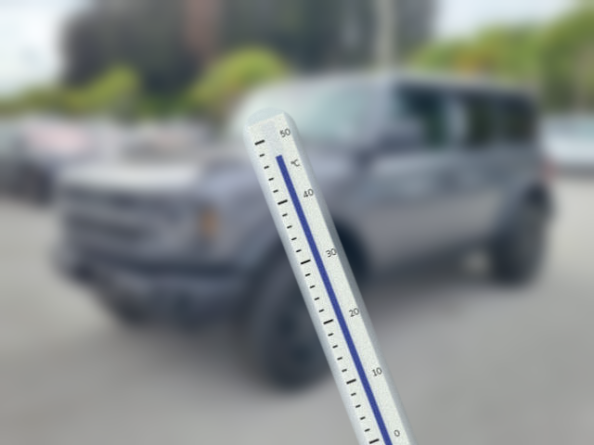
47 °C
